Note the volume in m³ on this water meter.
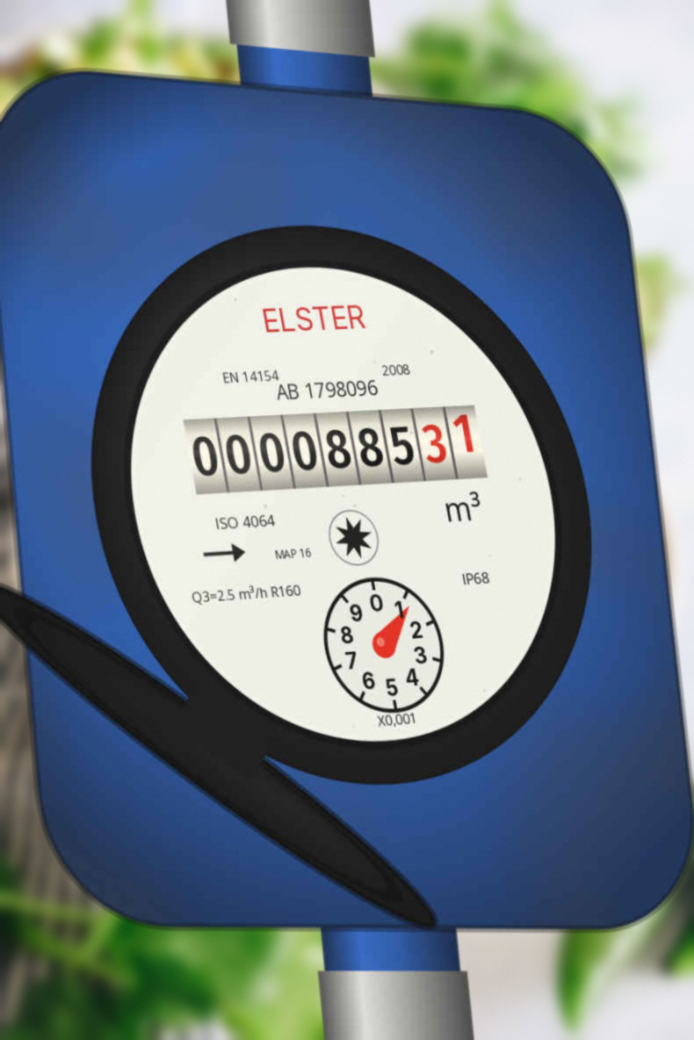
885.311 m³
